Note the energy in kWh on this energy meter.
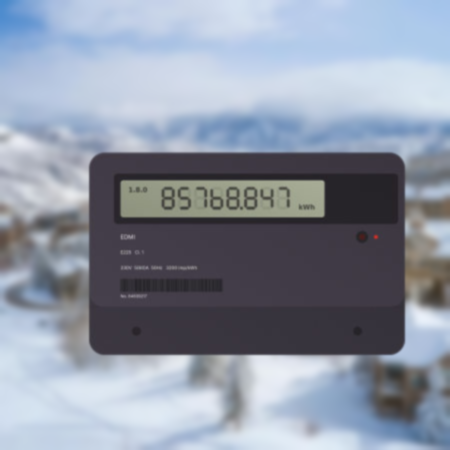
85768.847 kWh
